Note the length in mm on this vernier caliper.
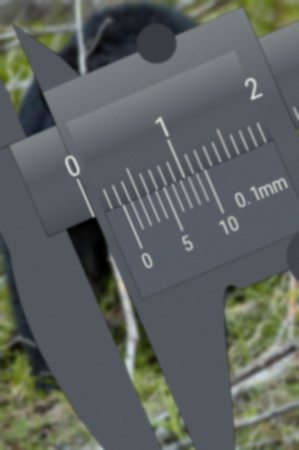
3.2 mm
